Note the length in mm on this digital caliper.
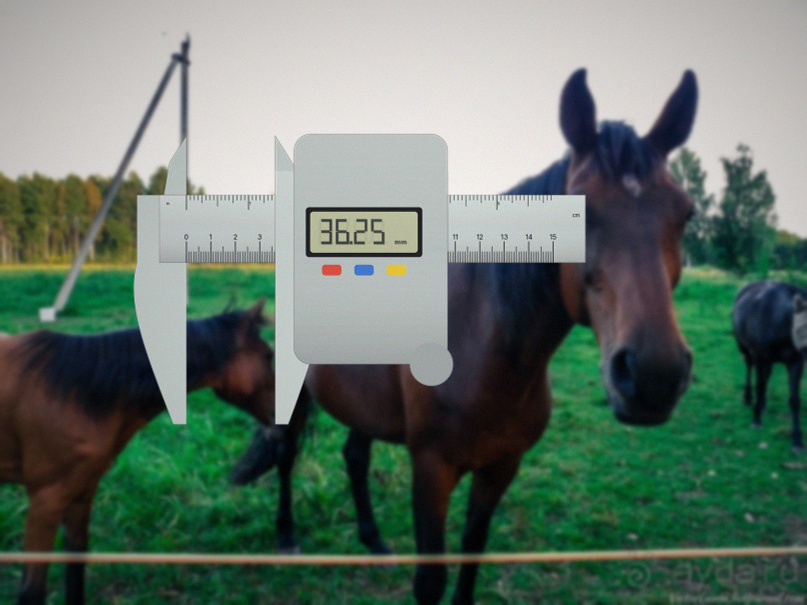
36.25 mm
